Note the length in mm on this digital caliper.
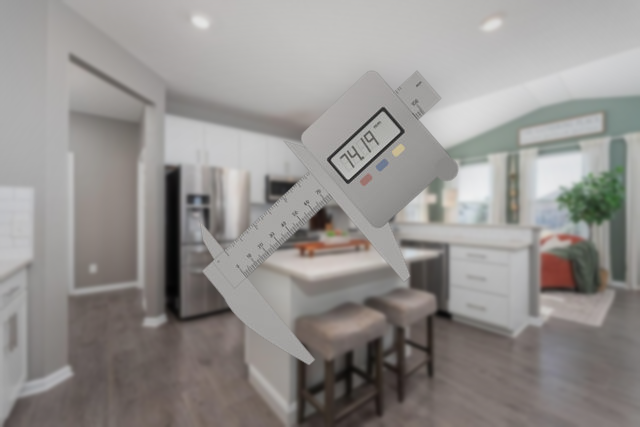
74.19 mm
